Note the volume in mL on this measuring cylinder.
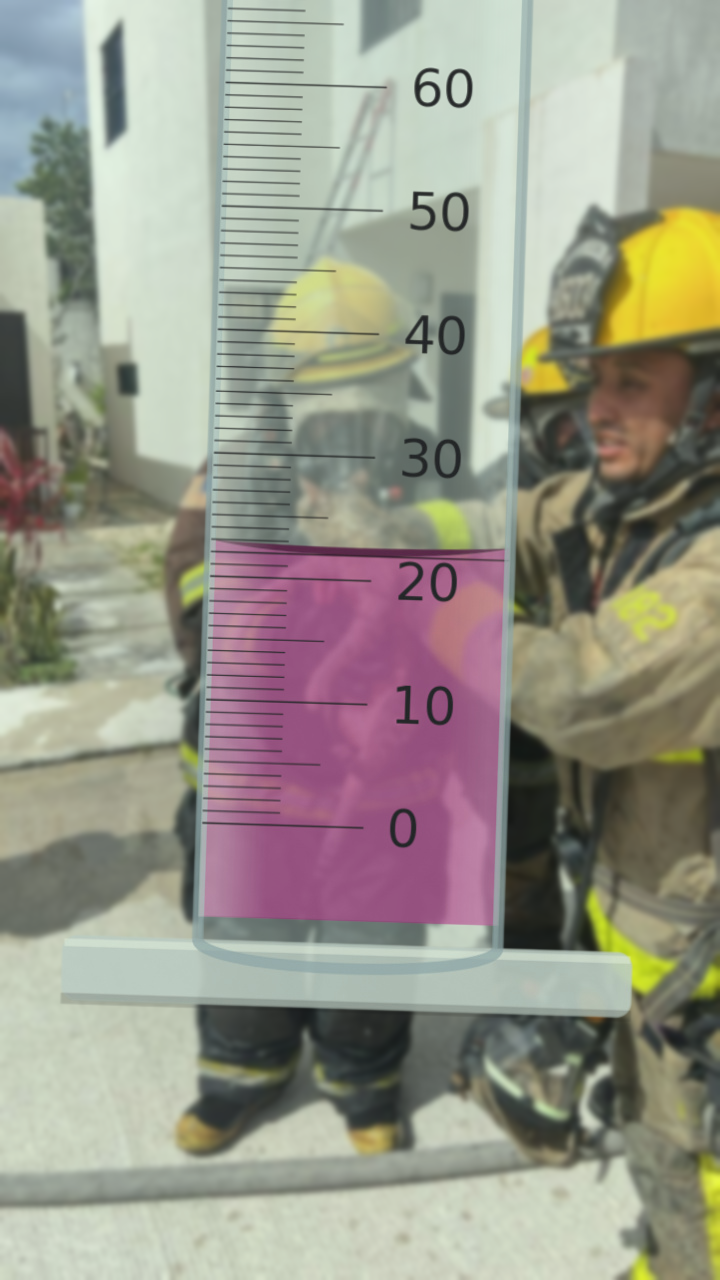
22 mL
